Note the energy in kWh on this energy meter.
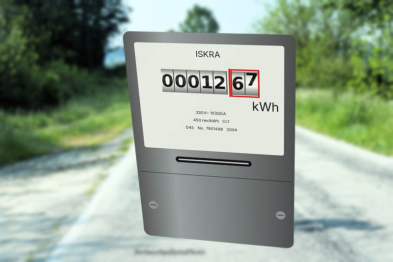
12.67 kWh
